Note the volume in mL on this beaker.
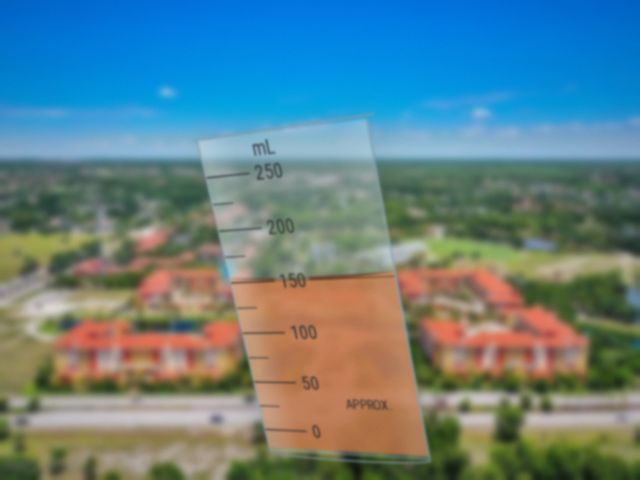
150 mL
